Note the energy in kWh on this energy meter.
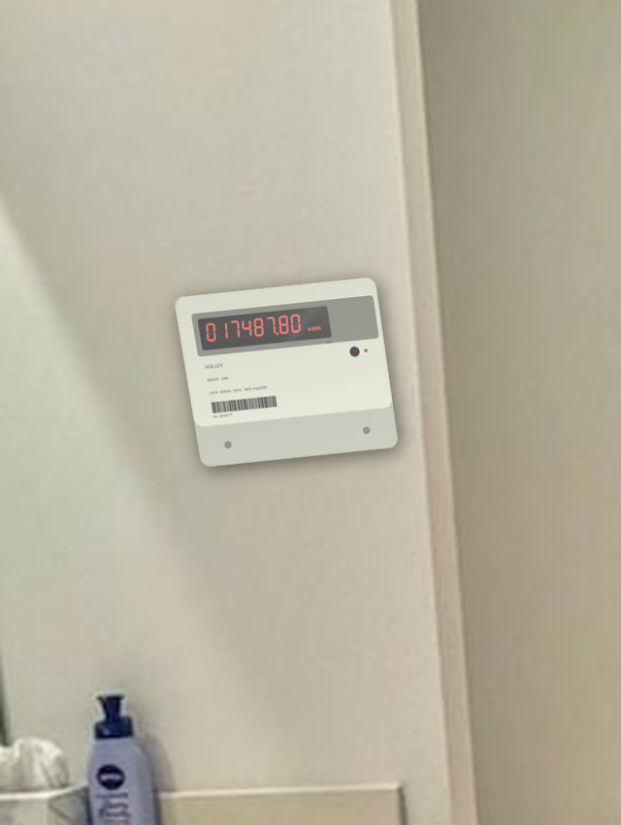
17487.80 kWh
